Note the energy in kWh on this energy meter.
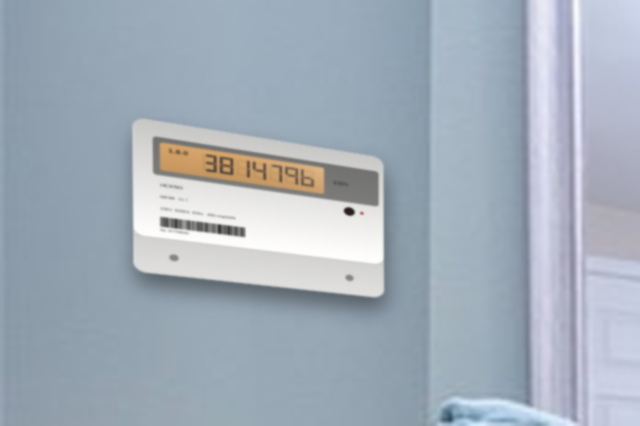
3814796 kWh
